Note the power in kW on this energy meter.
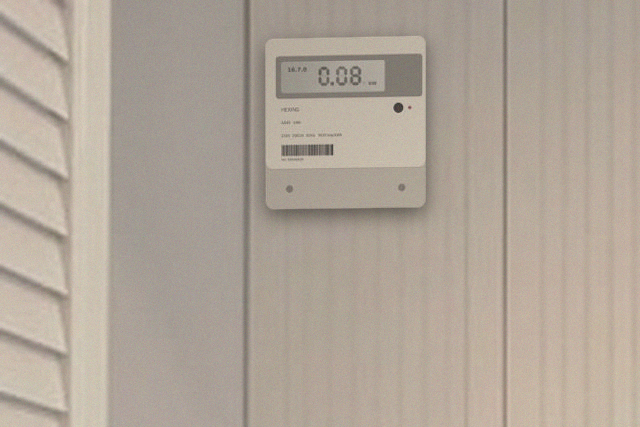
0.08 kW
